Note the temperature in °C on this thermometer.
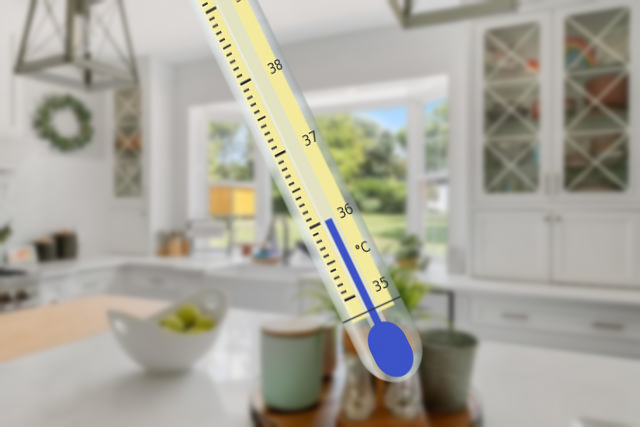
36 °C
